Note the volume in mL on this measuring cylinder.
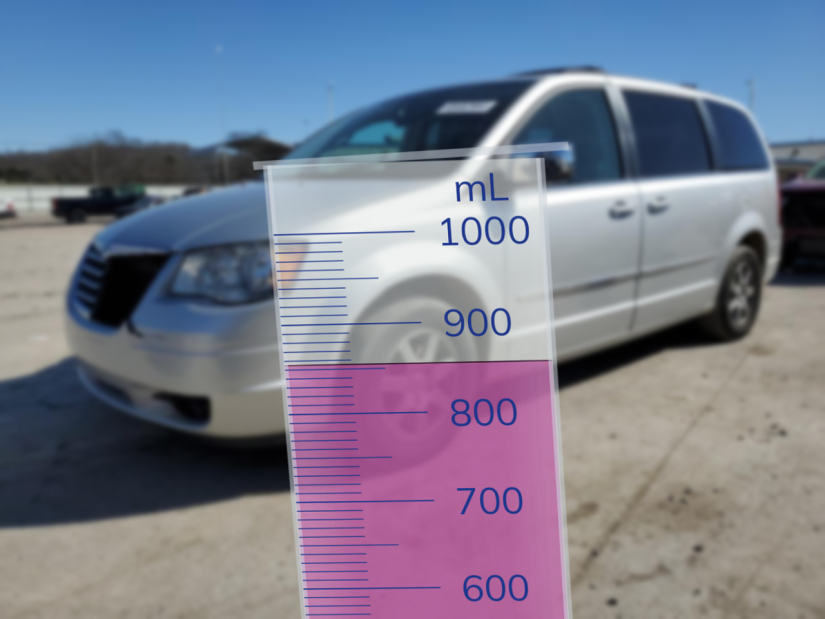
855 mL
